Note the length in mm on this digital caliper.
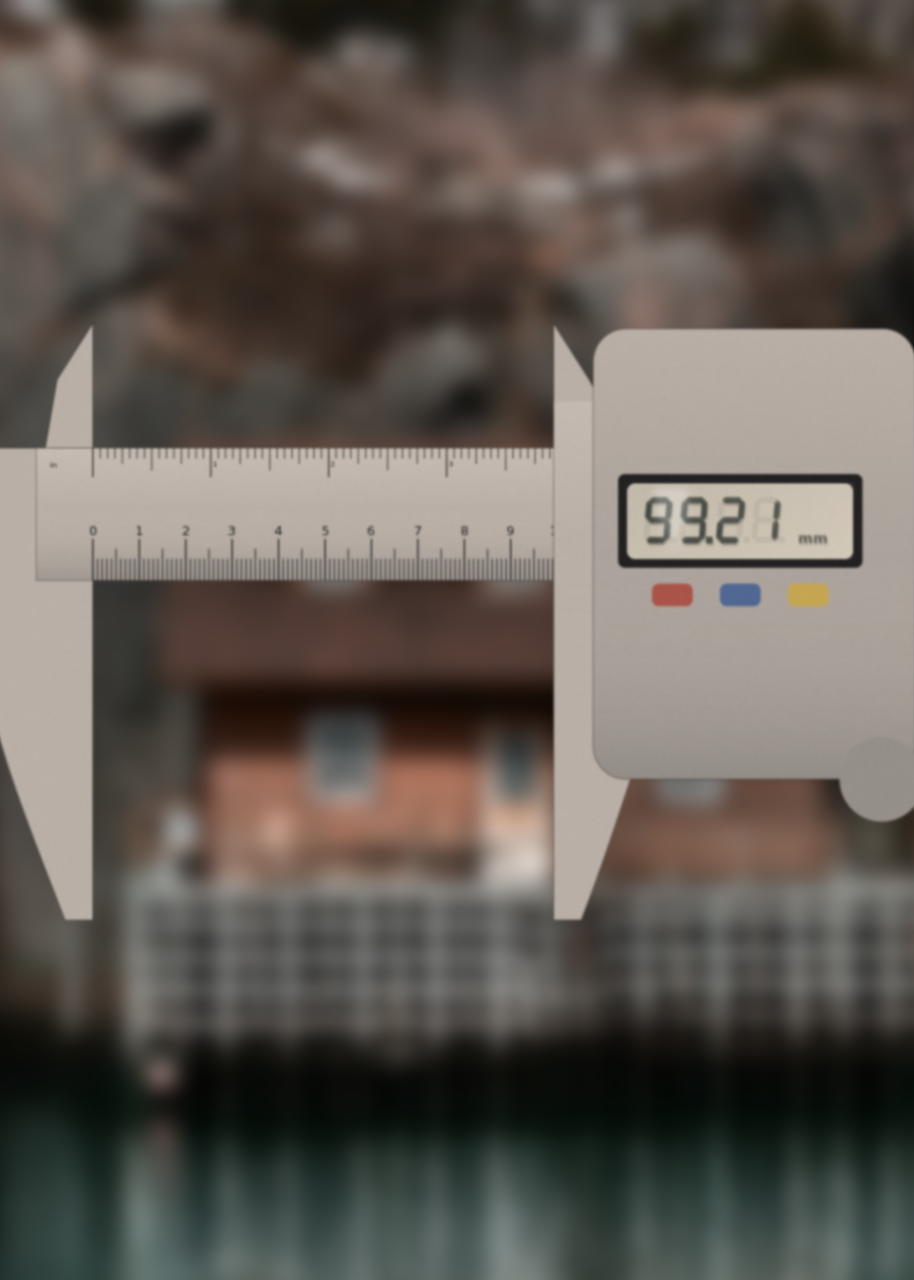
99.21 mm
